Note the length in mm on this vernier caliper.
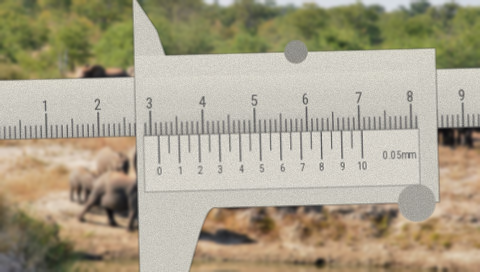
31.5 mm
